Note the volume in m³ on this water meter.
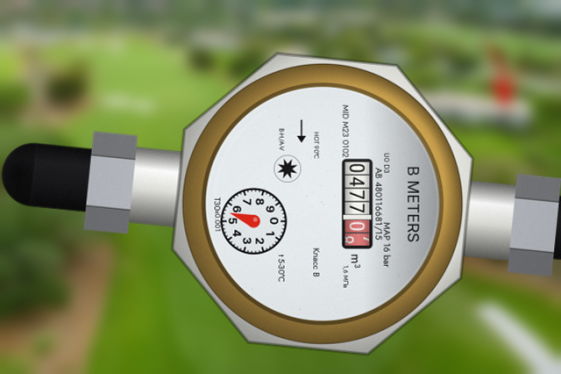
477.075 m³
